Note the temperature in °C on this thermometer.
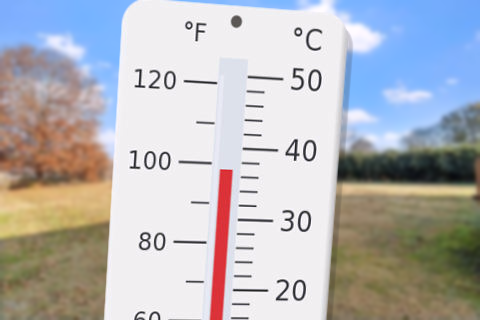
37 °C
